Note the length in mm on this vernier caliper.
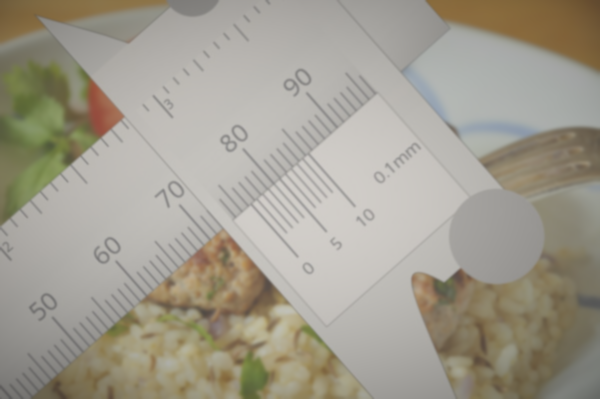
76.4 mm
